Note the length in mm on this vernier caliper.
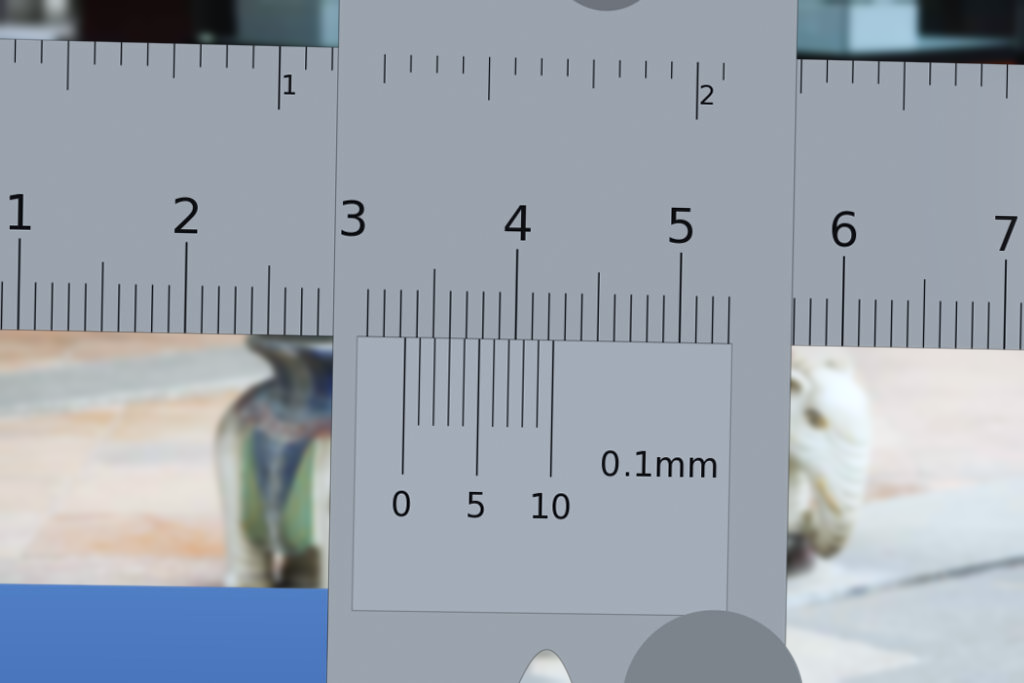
33.3 mm
